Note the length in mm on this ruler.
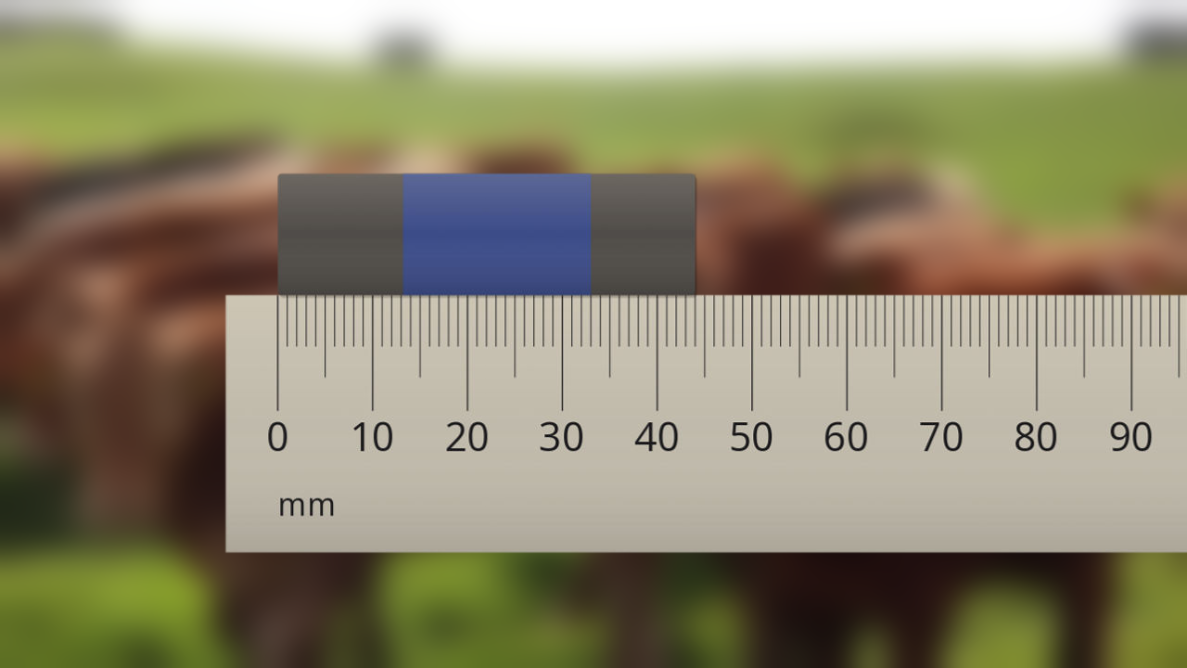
44 mm
